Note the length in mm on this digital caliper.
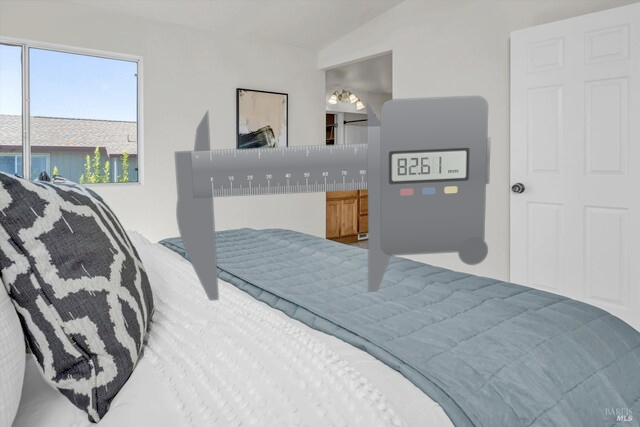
82.61 mm
